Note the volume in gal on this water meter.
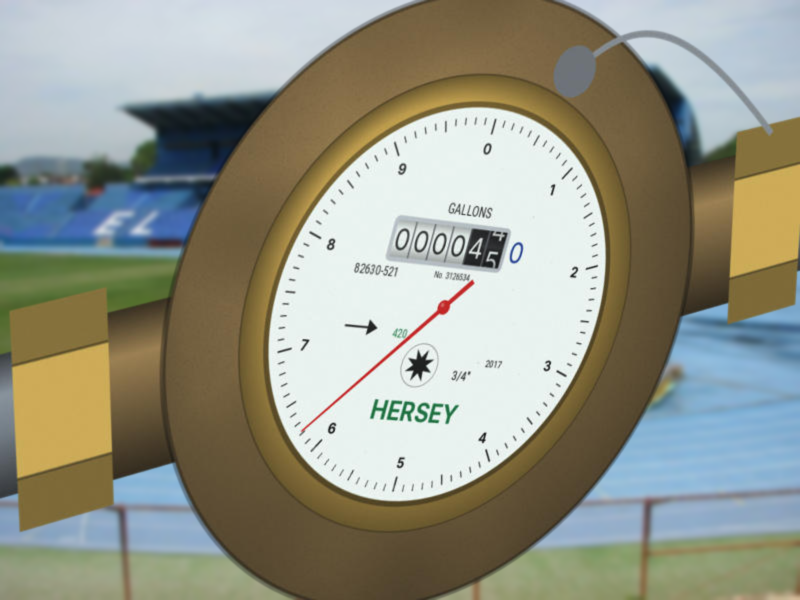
446.2 gal
